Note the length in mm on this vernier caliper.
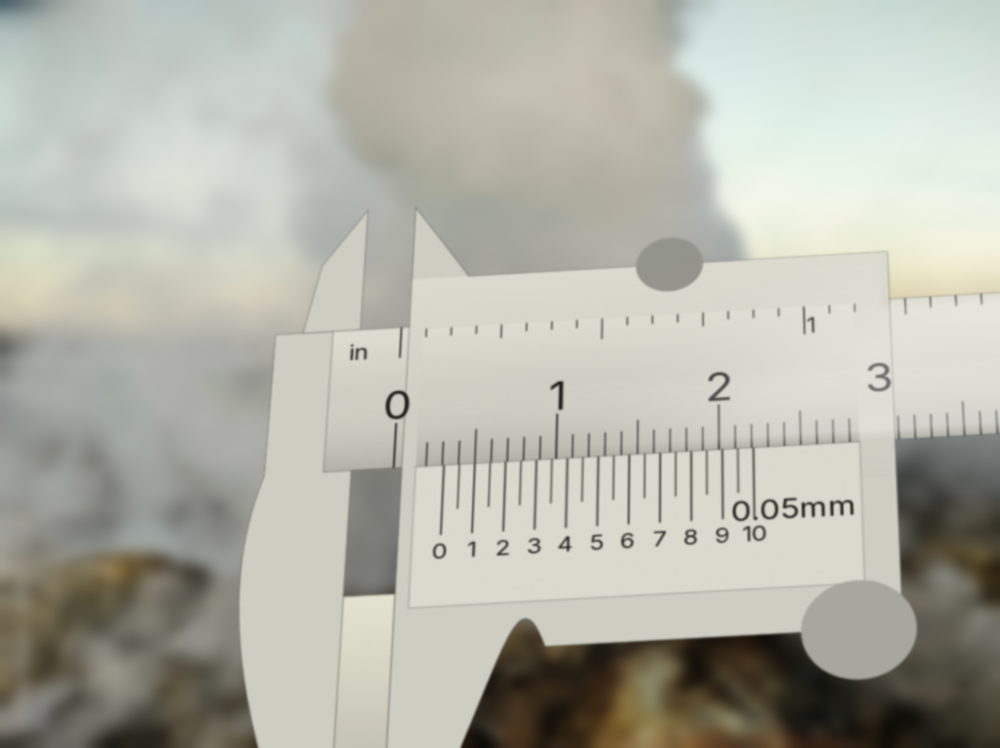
3.1 mm
